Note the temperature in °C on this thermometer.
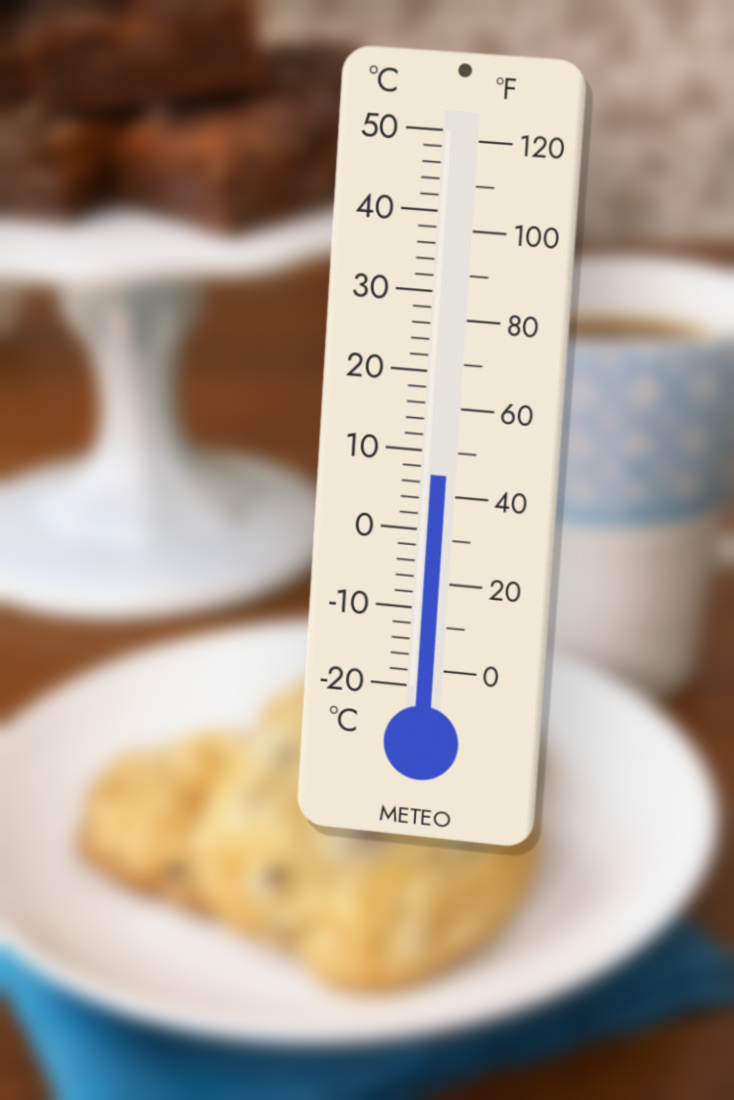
7 °C
